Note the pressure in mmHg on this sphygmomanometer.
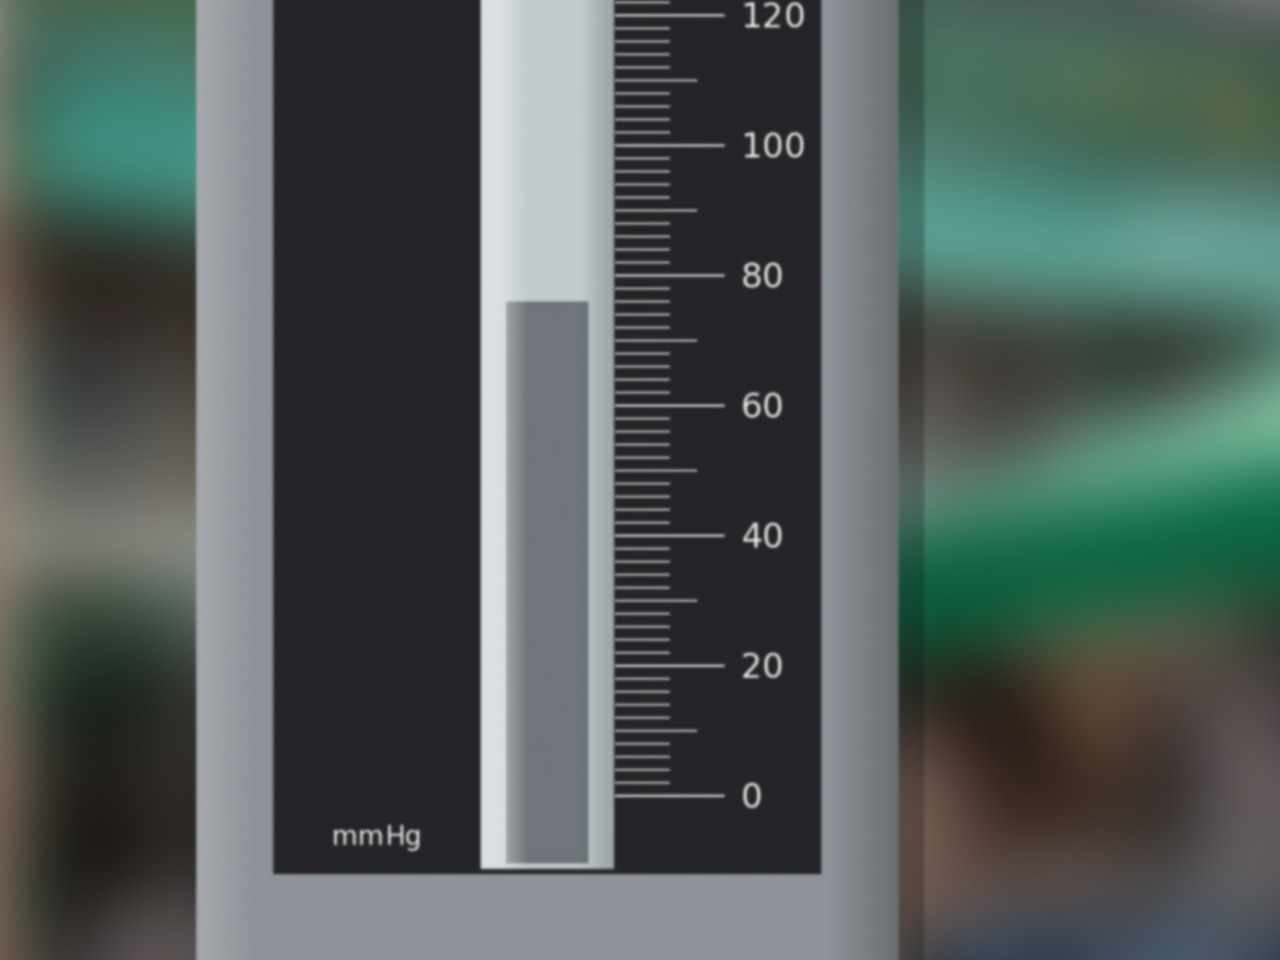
76 mmHg
